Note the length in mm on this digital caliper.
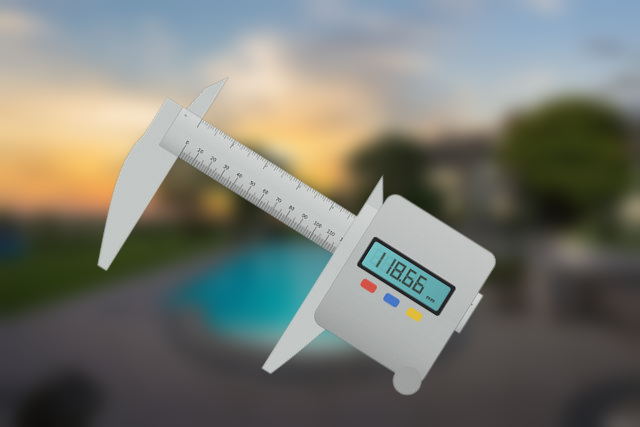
118.66 mm
